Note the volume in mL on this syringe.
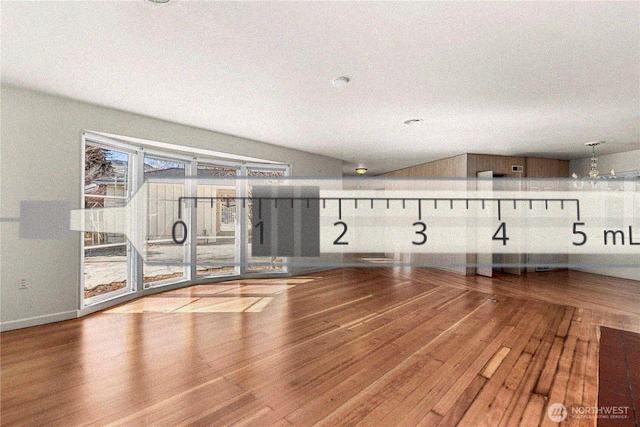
0.9 mL
